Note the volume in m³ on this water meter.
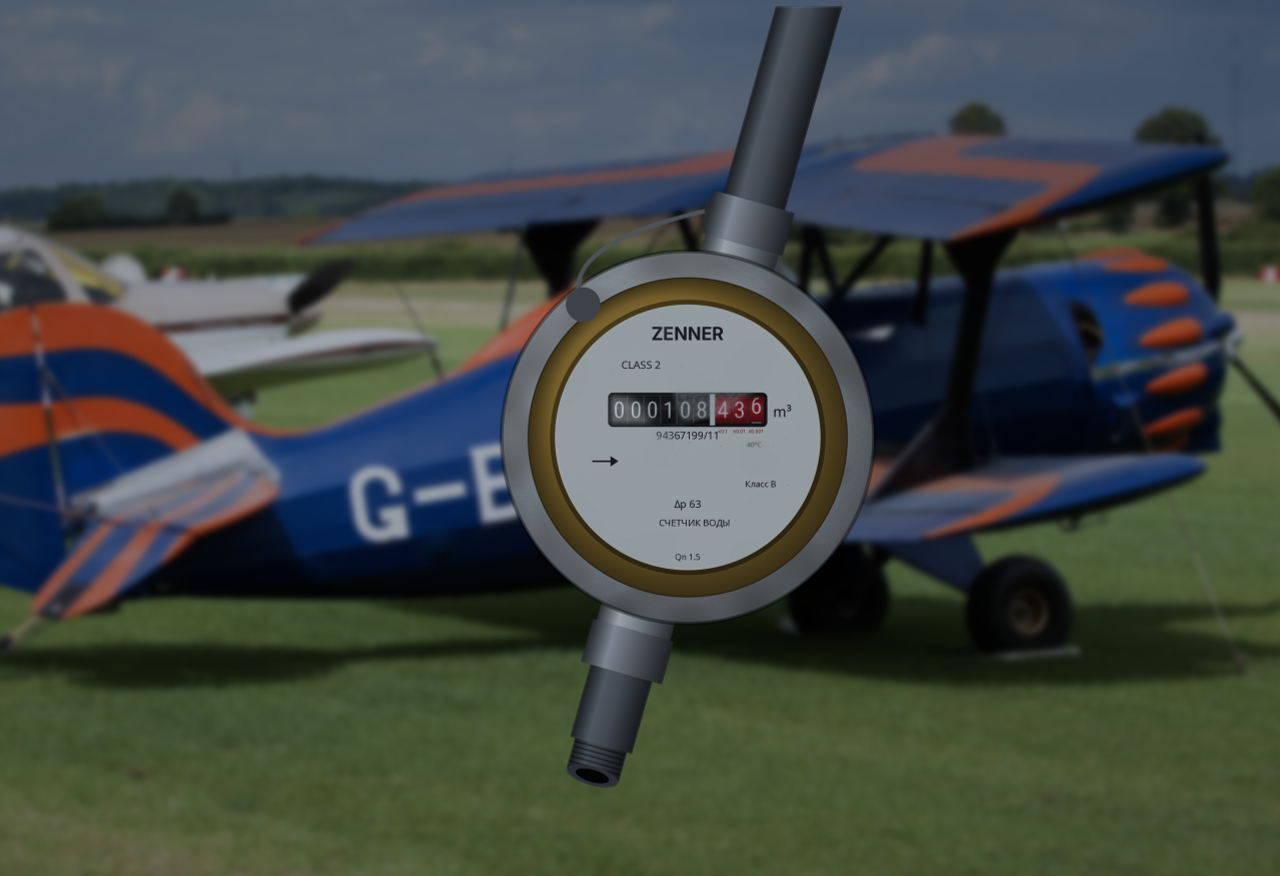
108.436 m³
